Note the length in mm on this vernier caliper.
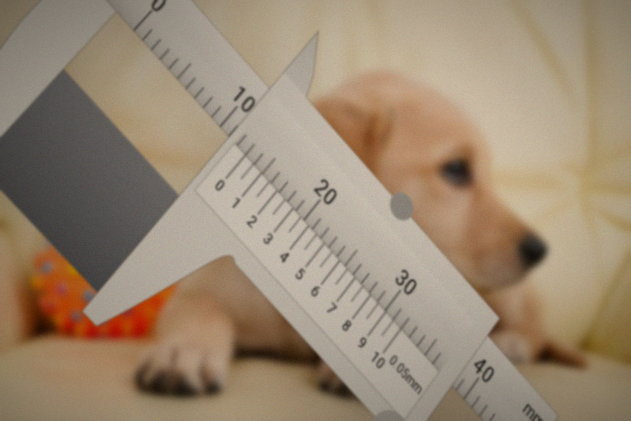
13.0 mm
